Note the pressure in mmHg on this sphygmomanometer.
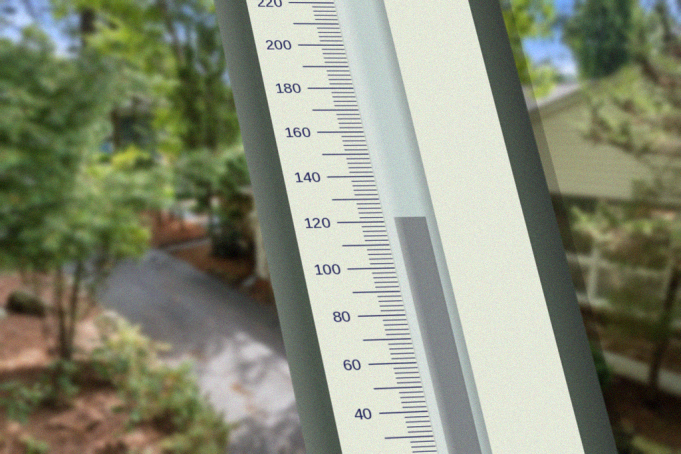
122 mmHg
